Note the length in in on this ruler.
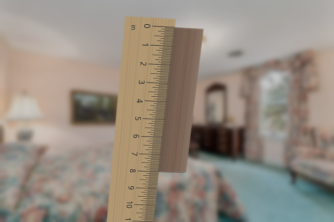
8 in
